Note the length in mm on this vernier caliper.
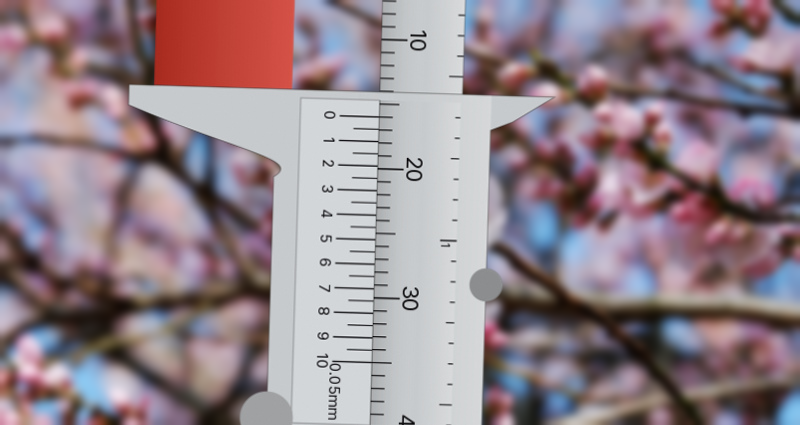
16.0 mm
